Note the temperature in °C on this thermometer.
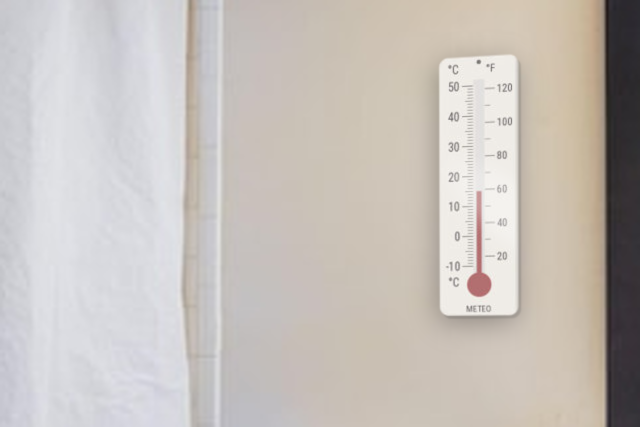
15 °C
